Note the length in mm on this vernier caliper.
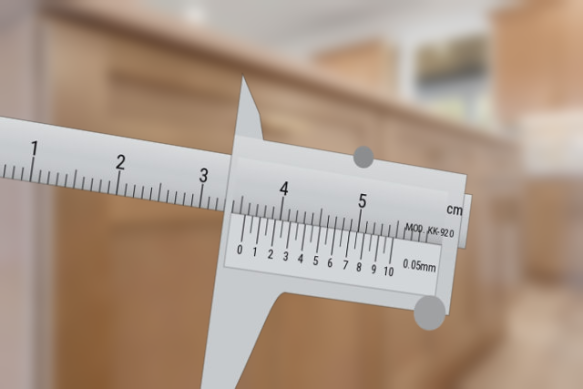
35.6 mm
